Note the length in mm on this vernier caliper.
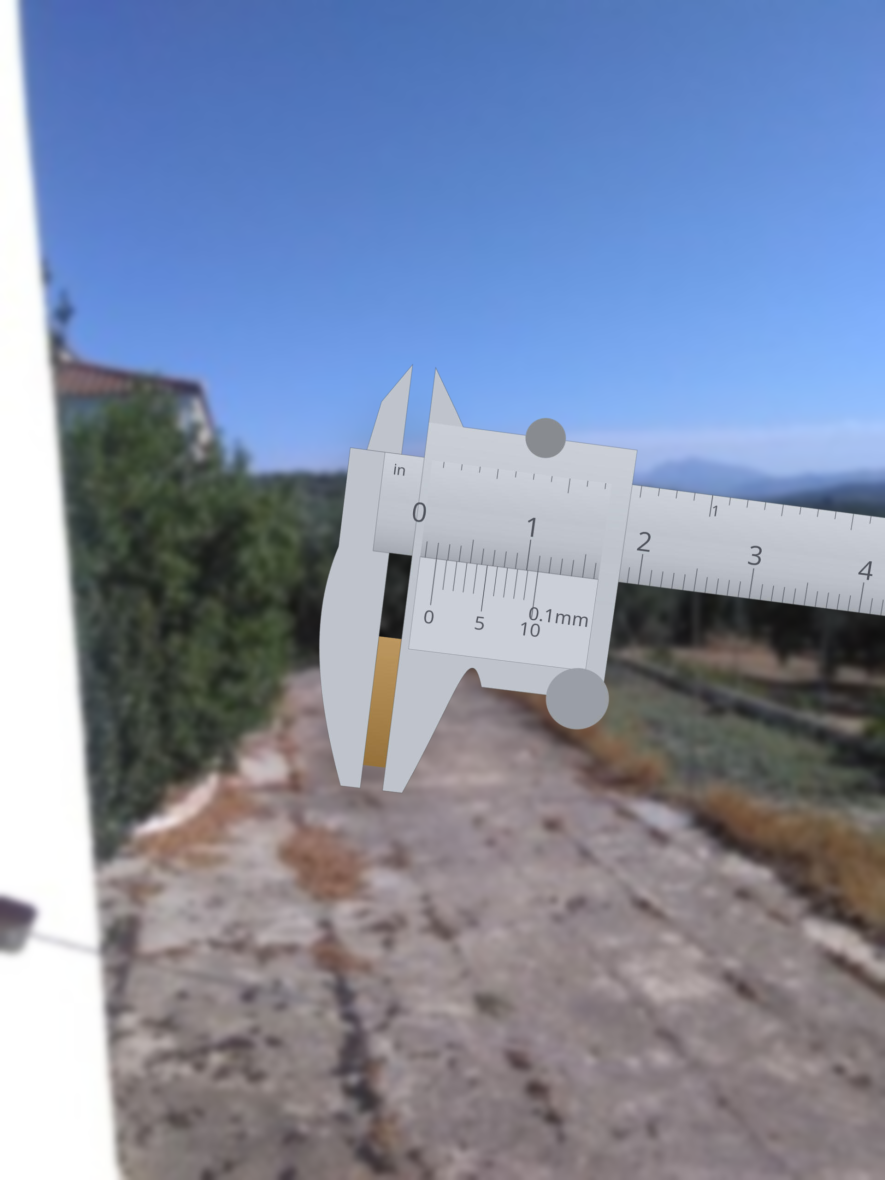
2.0 mm
